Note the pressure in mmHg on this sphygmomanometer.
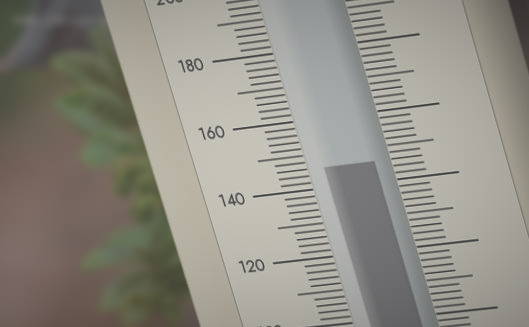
146 mmHg
